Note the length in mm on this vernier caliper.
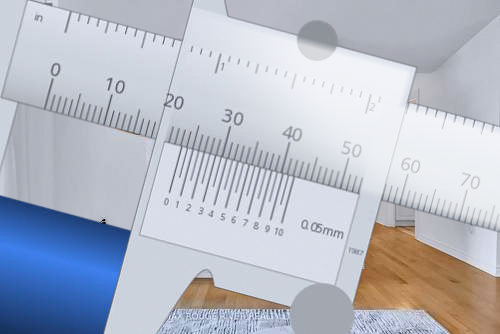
23.2 mm
